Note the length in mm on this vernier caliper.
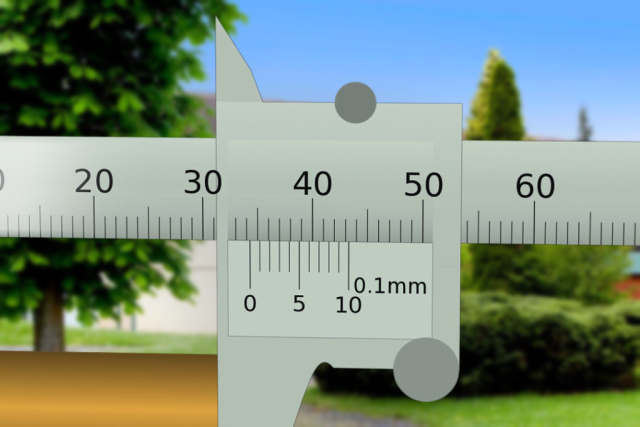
34.3 mm
